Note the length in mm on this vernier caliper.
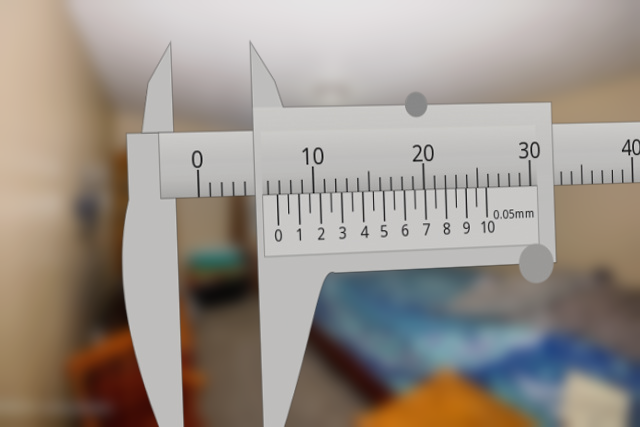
6.8 mm
